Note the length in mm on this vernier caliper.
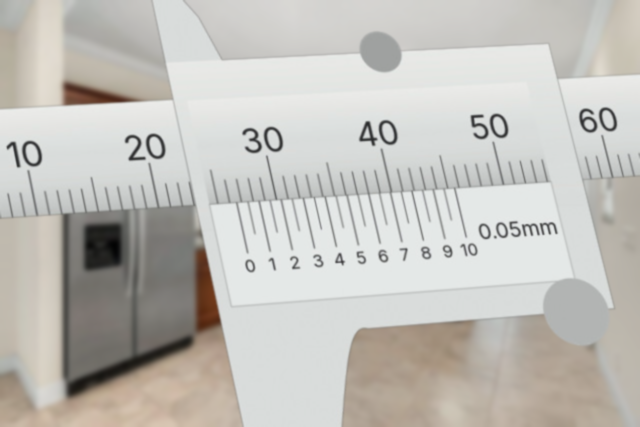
26.6 mm
